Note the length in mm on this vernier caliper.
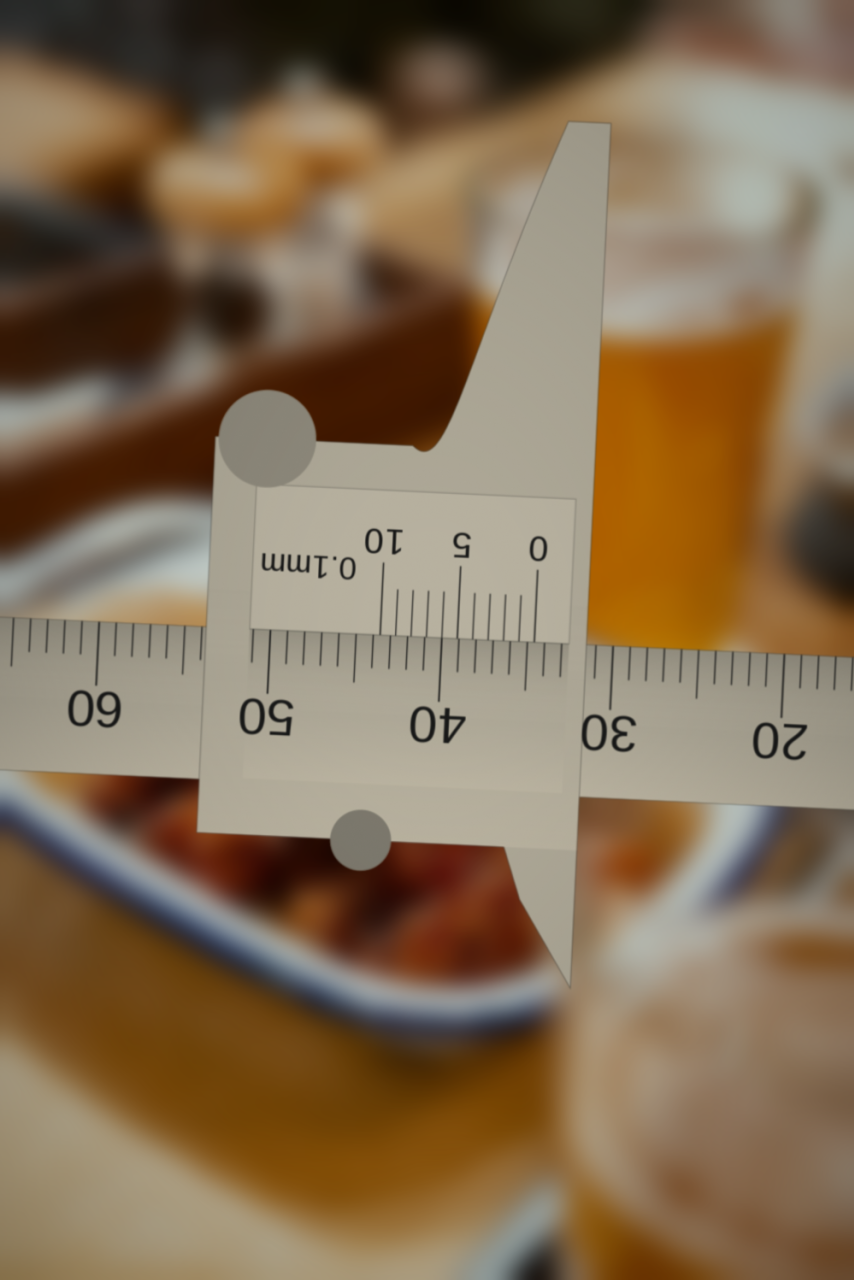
34.6 mm
